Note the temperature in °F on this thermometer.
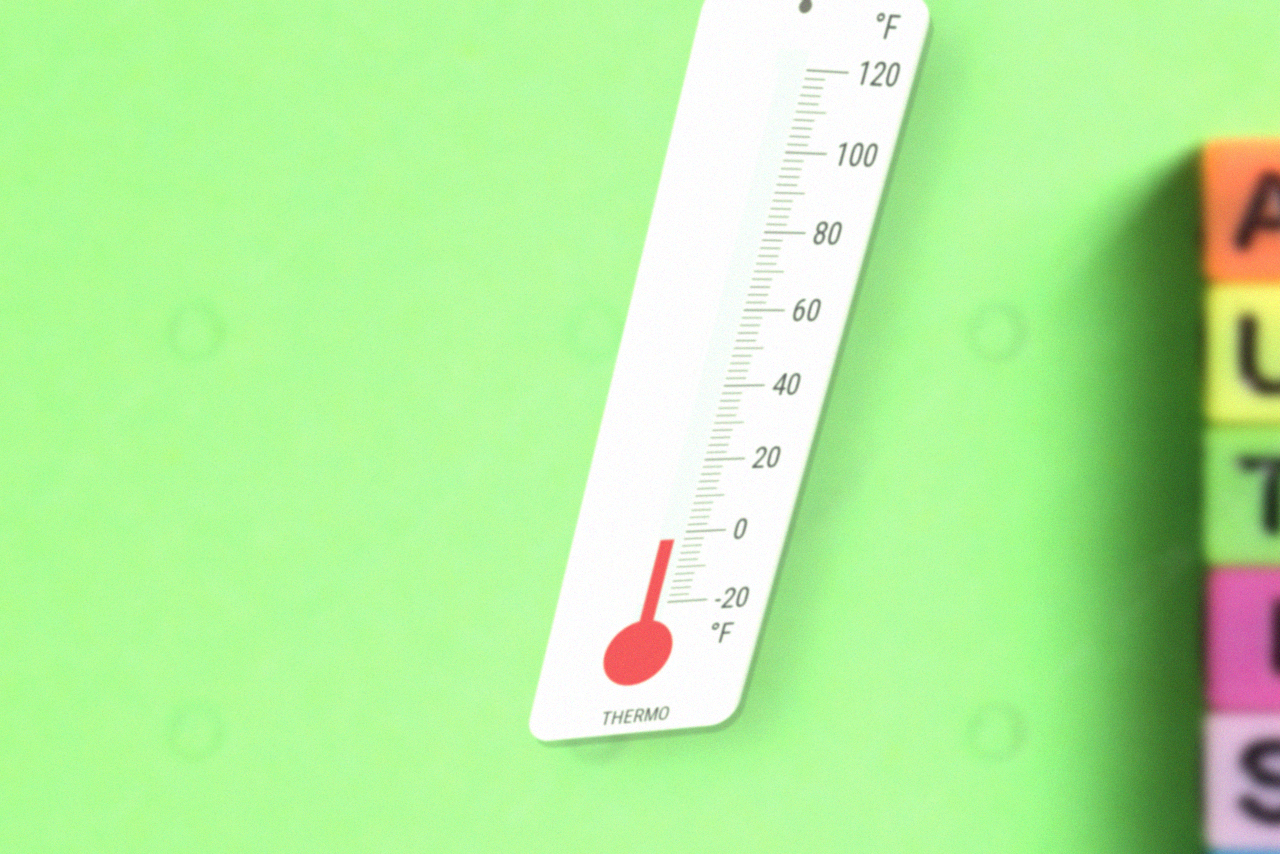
-2 °F
